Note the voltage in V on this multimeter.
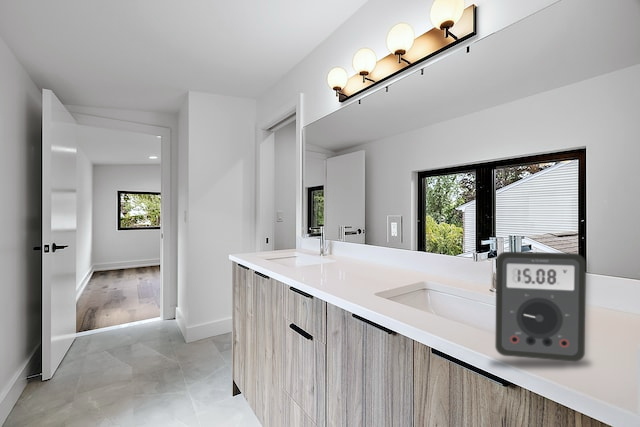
15.08 V
